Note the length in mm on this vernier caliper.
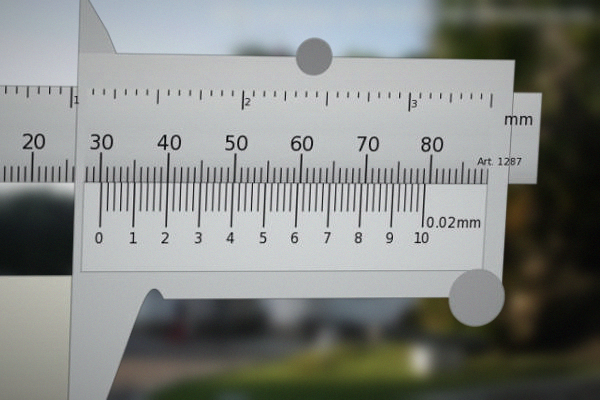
30.2 mm
